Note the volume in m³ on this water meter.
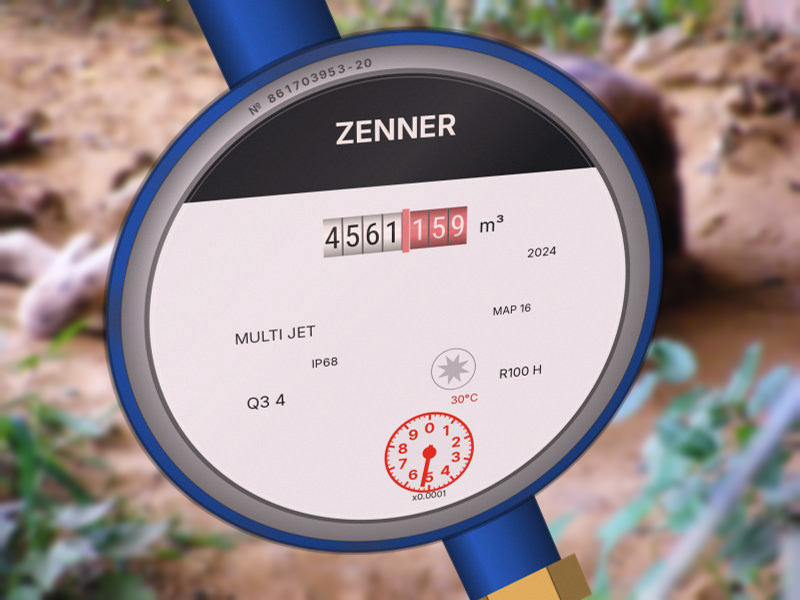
4561.1595 m³
